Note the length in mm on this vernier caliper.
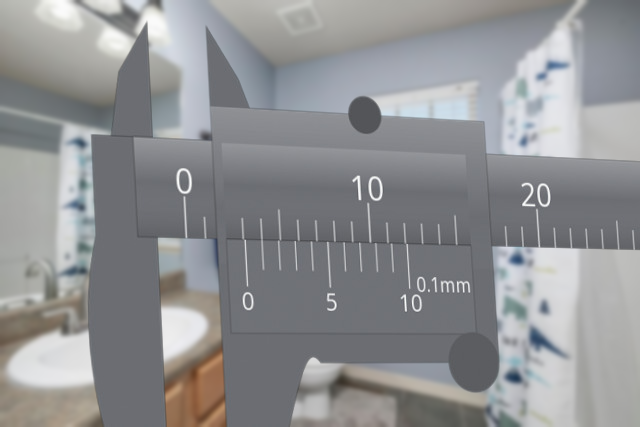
3.1 mm
